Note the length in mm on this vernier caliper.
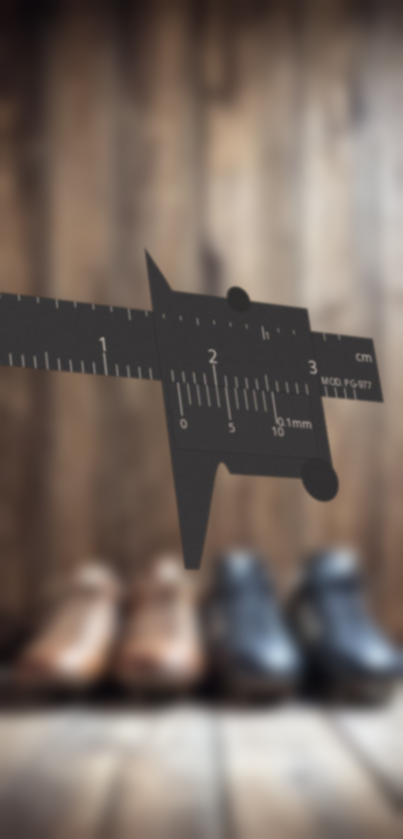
16.4 mm
